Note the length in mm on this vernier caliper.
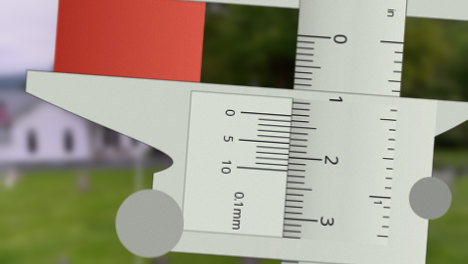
13.2 mm
